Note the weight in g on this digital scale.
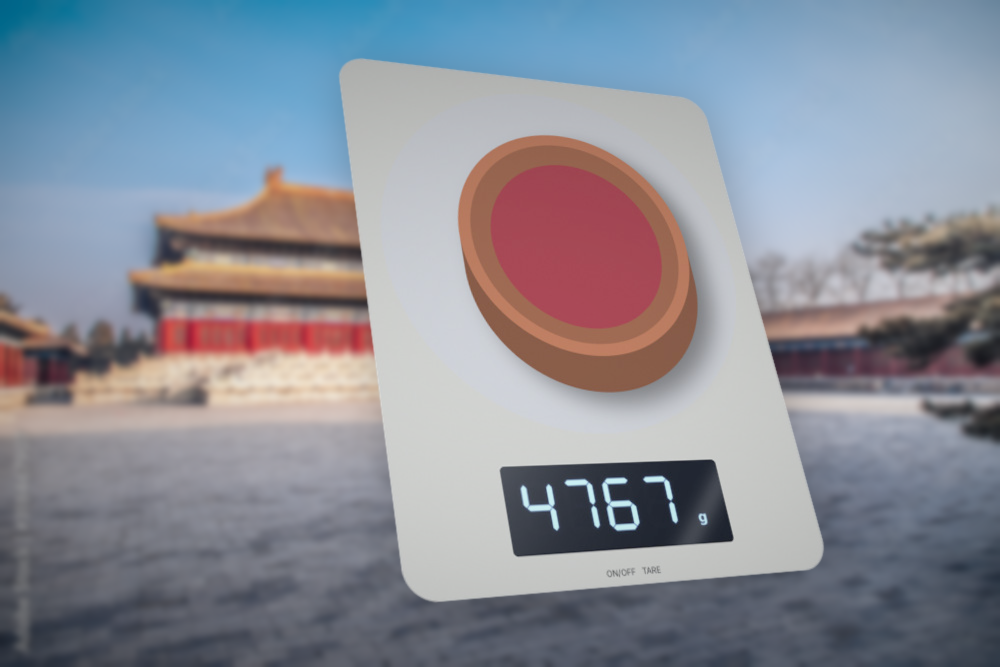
4767 g
